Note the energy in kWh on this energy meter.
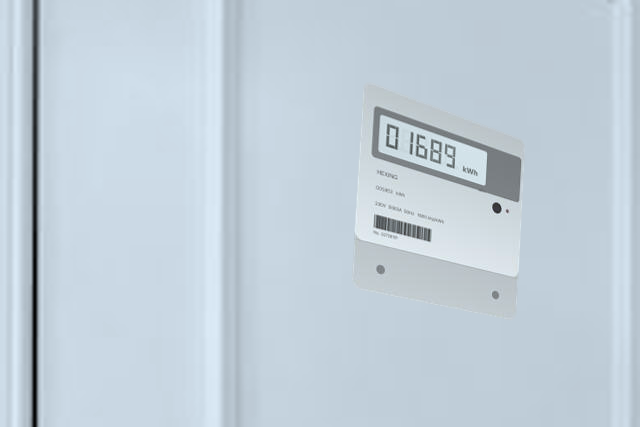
1689 kWh
